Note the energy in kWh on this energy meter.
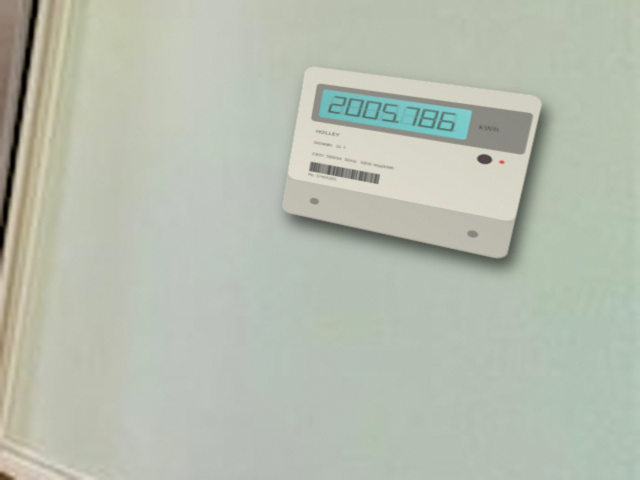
2005.786 kWh
